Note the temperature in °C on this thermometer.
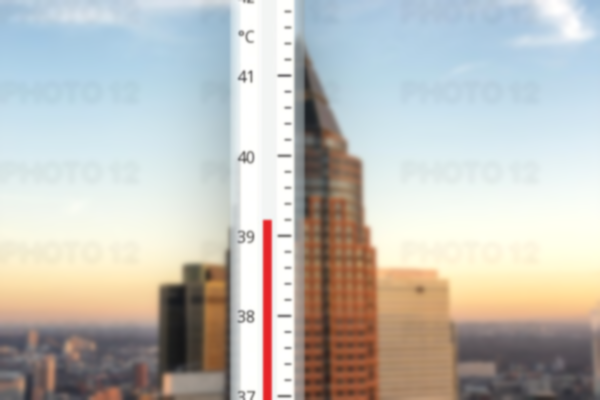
39.2 °C
